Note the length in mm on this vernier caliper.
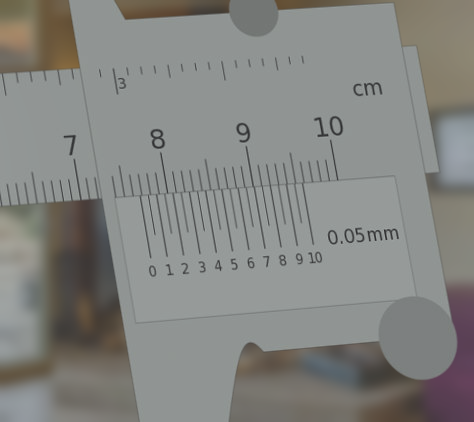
76.8 mm
